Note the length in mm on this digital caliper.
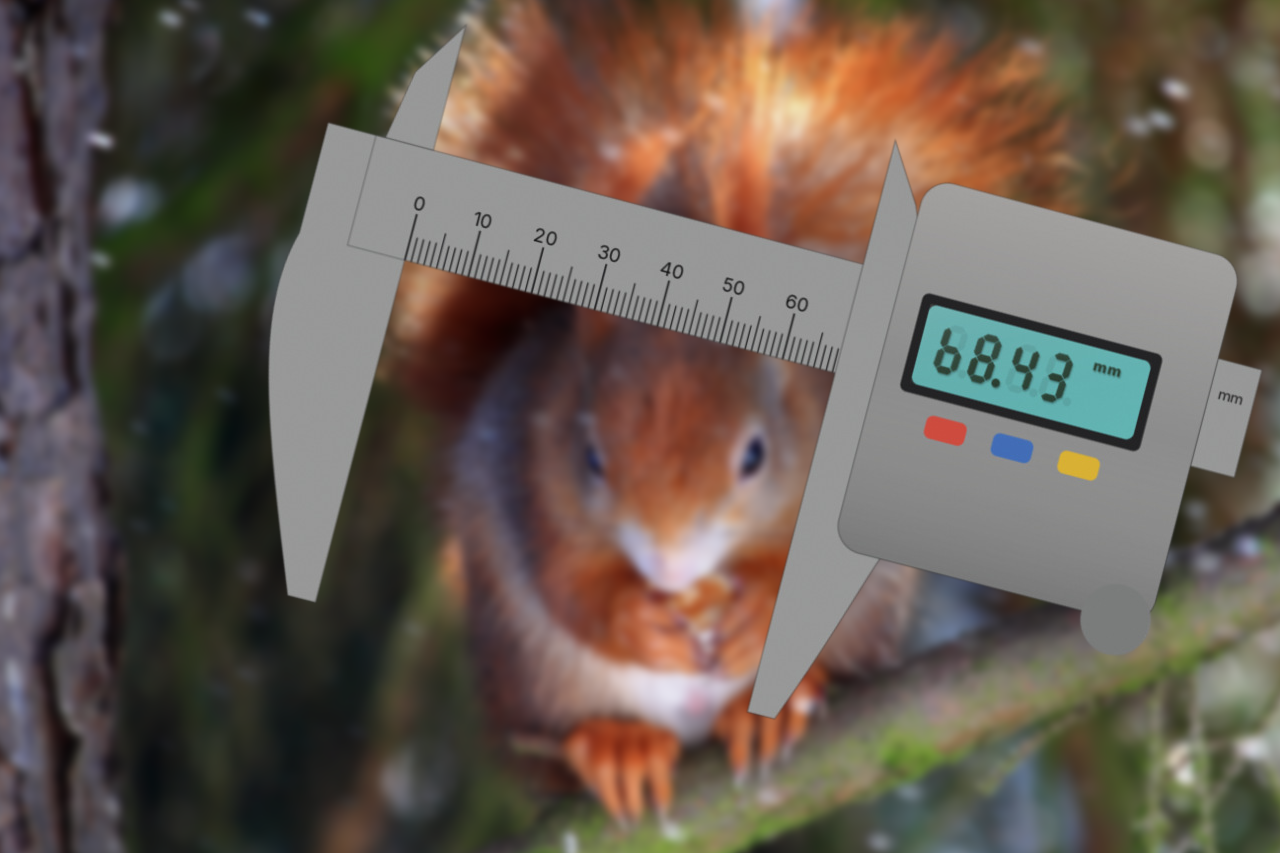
68.43 mm
